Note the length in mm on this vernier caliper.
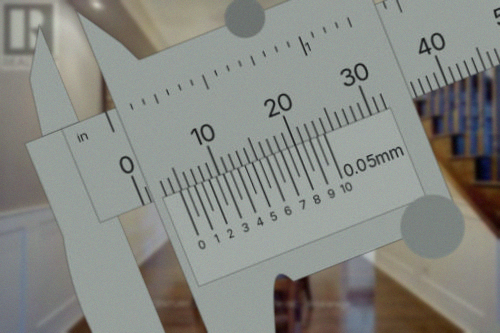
4.8 mm
